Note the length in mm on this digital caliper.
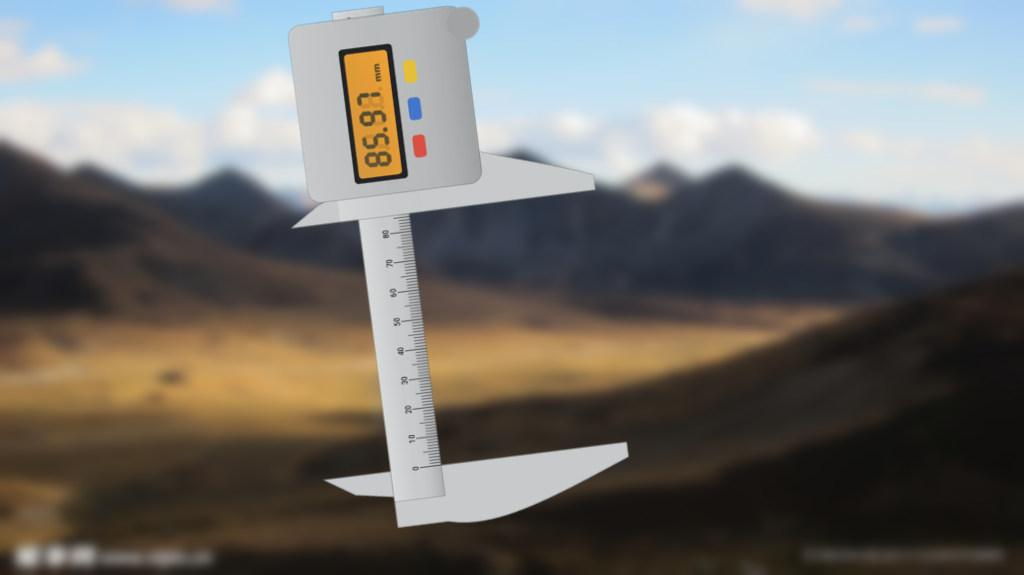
85.97 mm
